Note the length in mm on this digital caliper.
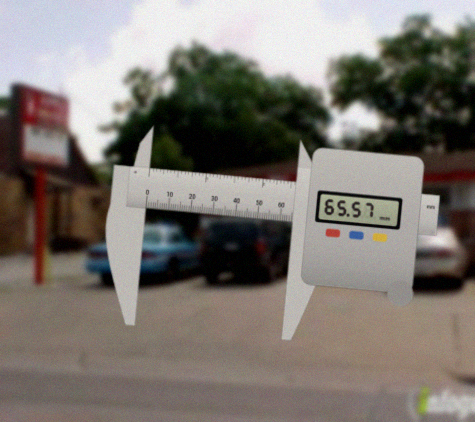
65.57 mm
